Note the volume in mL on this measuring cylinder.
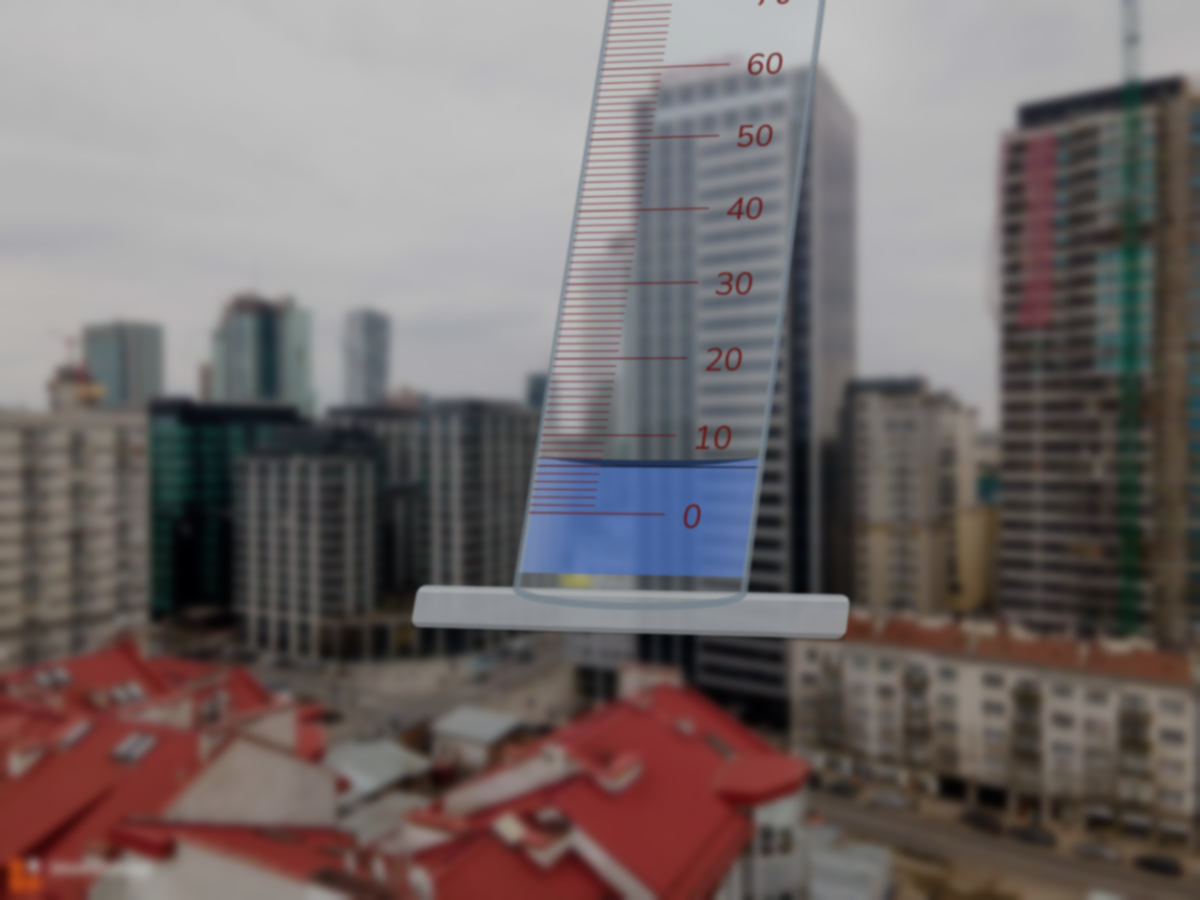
6 mL
